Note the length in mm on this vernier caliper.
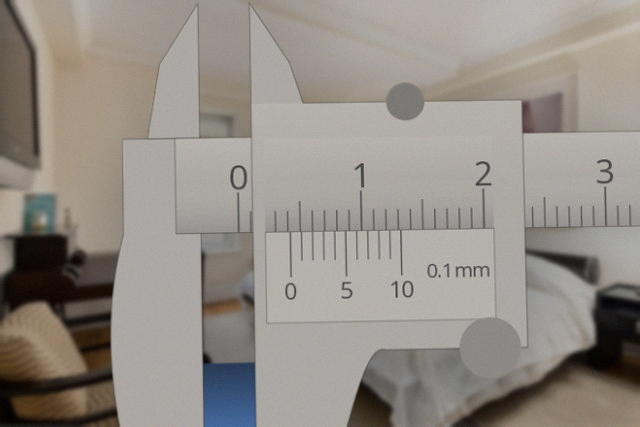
4.2 mm
